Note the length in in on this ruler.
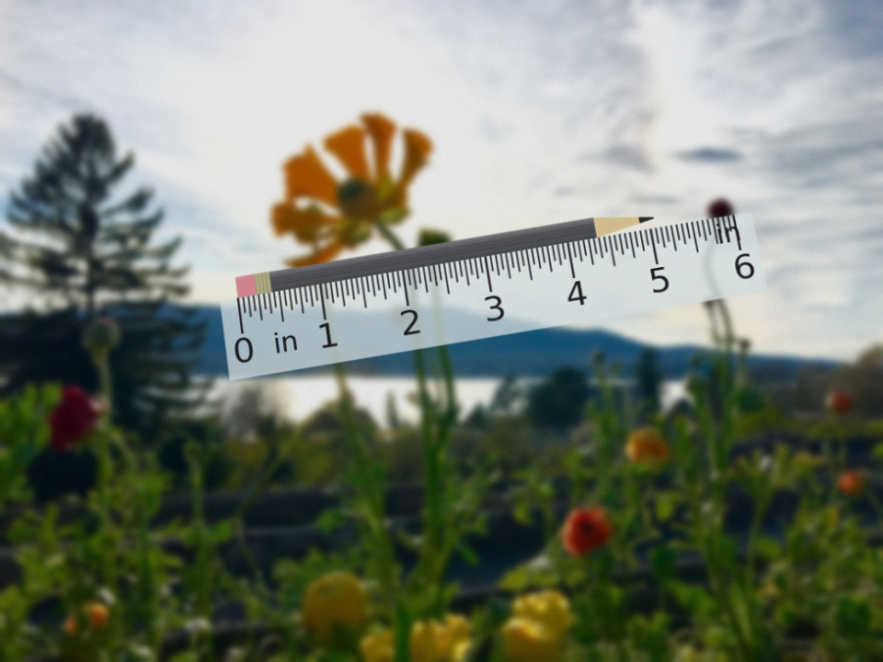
5.0625 in
